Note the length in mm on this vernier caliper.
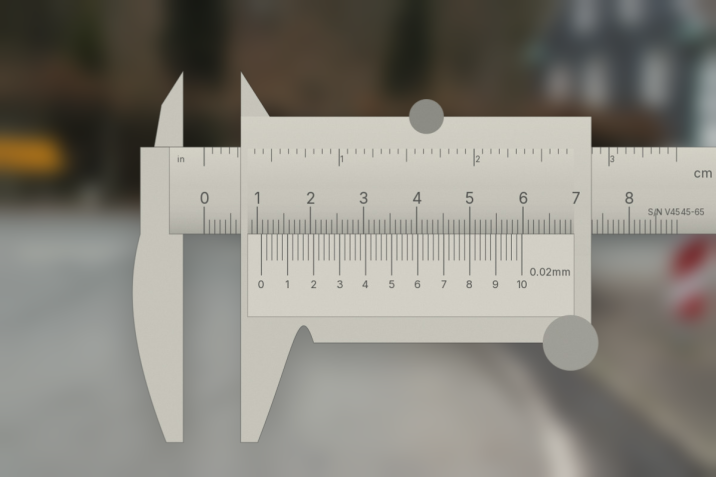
10.8 mm
